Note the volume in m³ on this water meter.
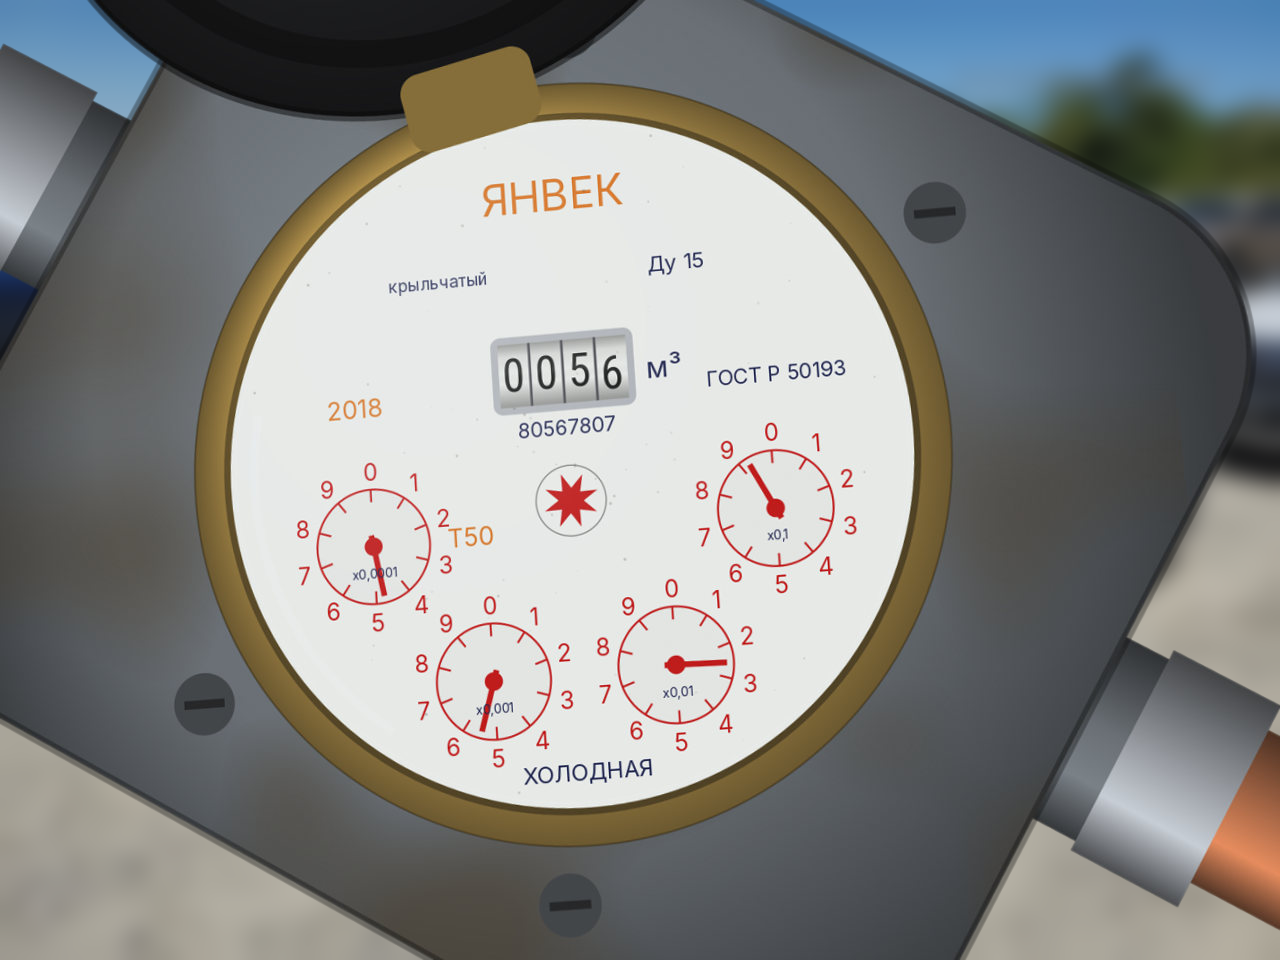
55.9254 m³
